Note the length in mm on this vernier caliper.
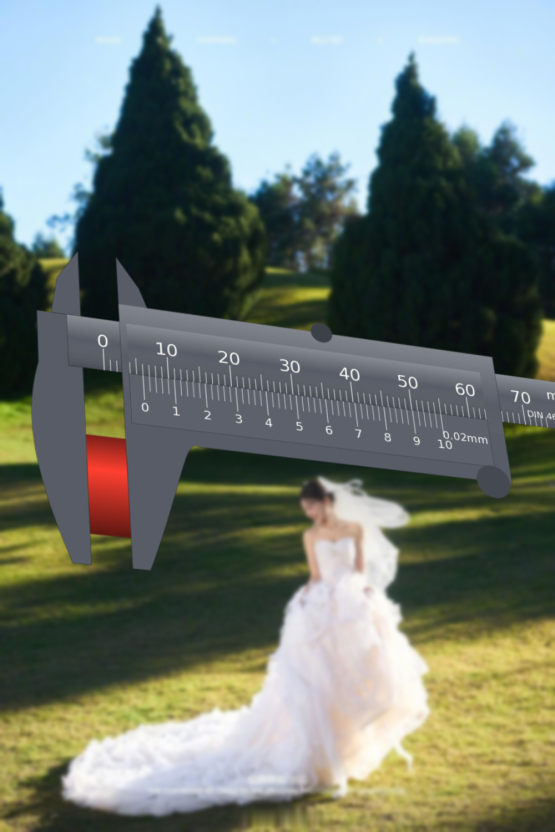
6.0 mm
